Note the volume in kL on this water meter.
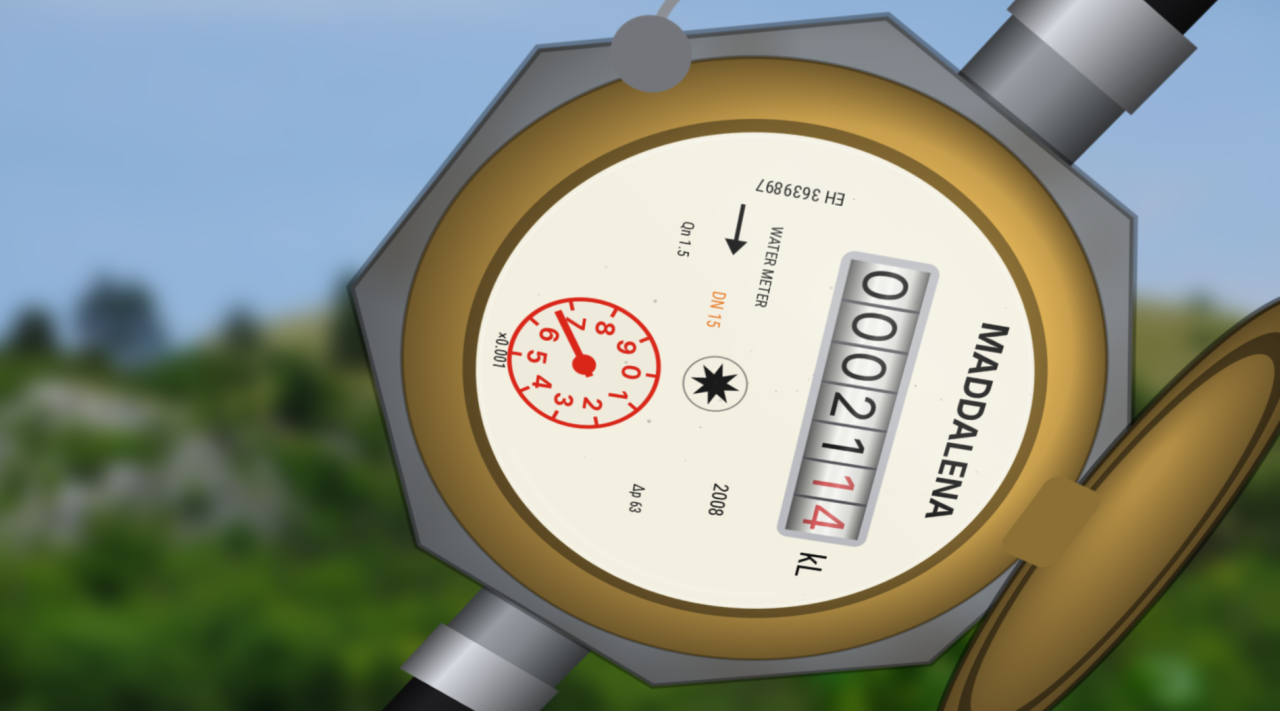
21.146 kL
